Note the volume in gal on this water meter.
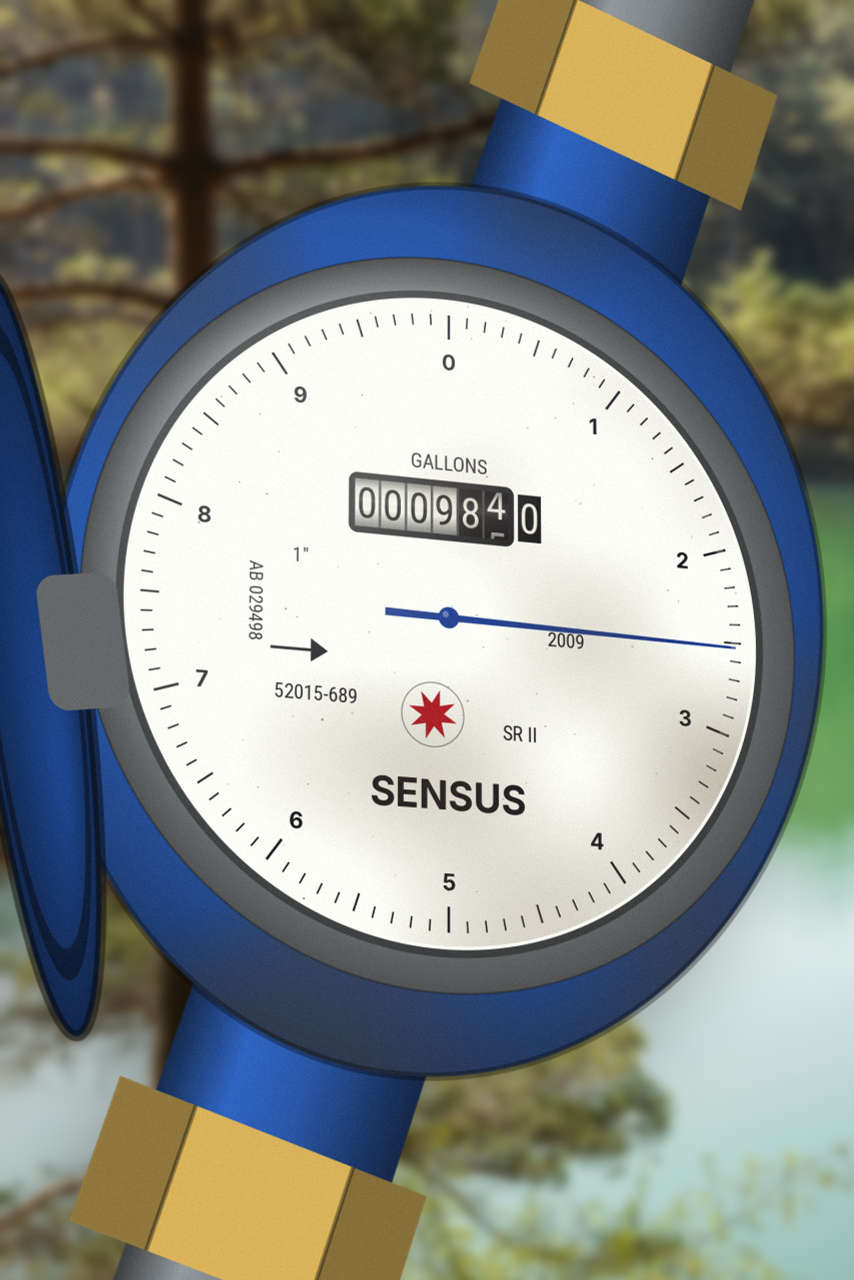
9842.5 gal
